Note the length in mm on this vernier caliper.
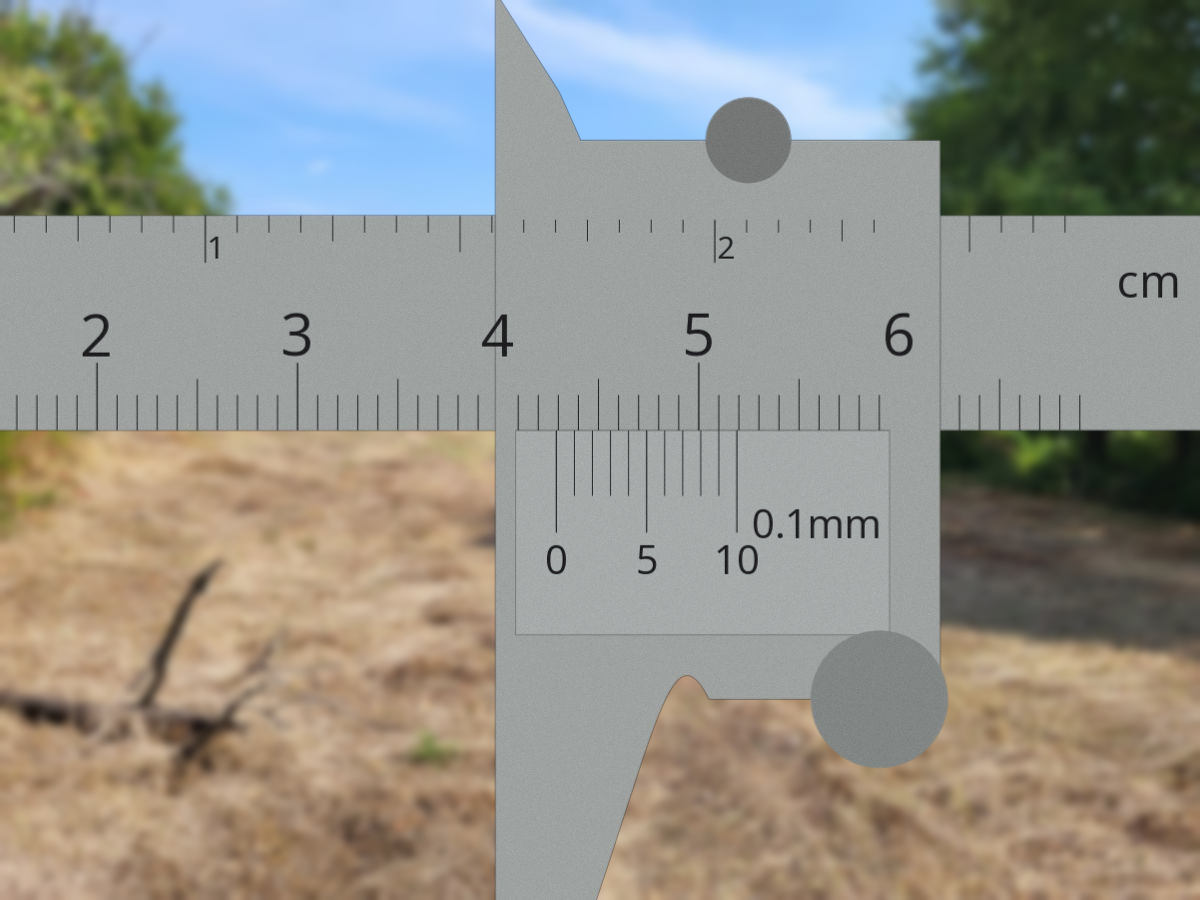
42.9 mm
